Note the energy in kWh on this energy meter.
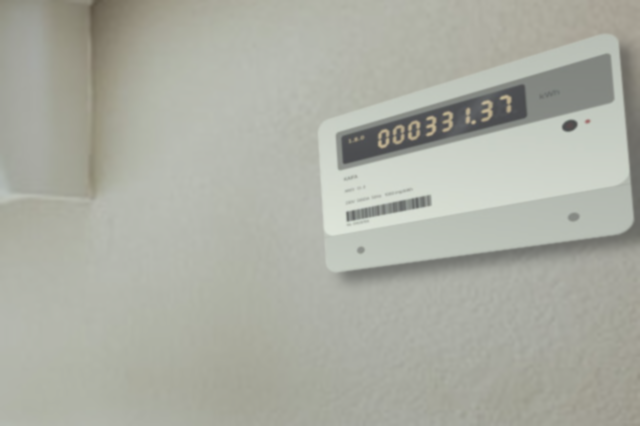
331.37 kWh
